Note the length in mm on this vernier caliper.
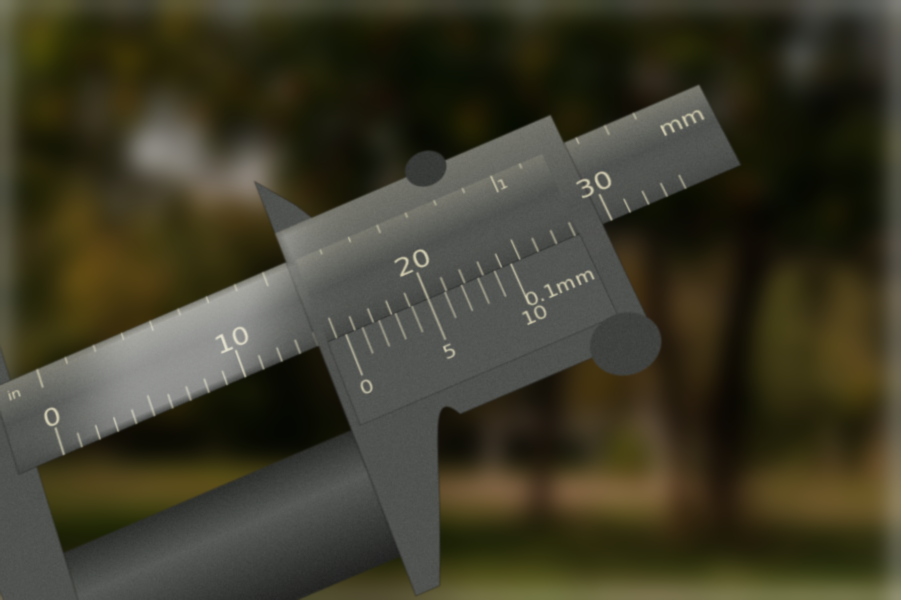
15.5 mm
